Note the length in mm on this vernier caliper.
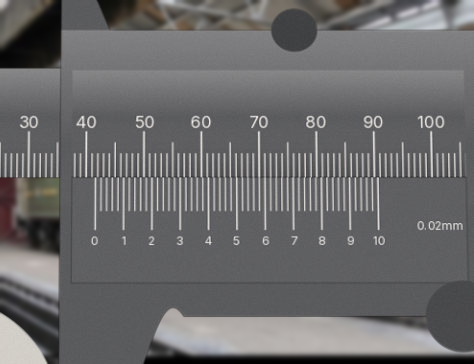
41.6 mm
